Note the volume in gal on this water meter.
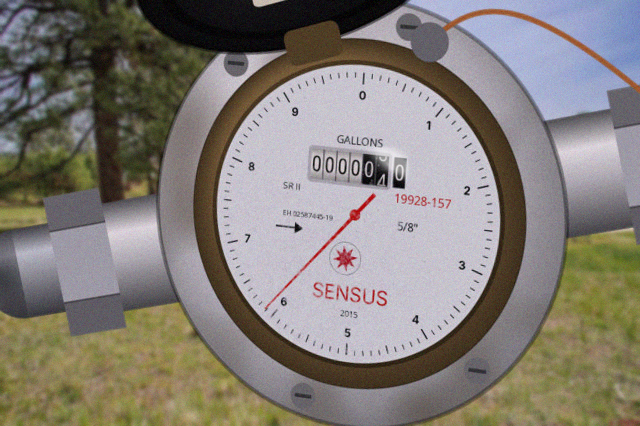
36.1 gal
